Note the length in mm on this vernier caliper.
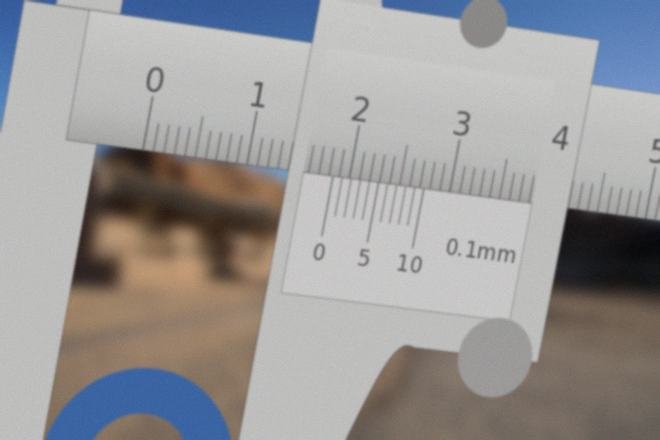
18.4 mm
